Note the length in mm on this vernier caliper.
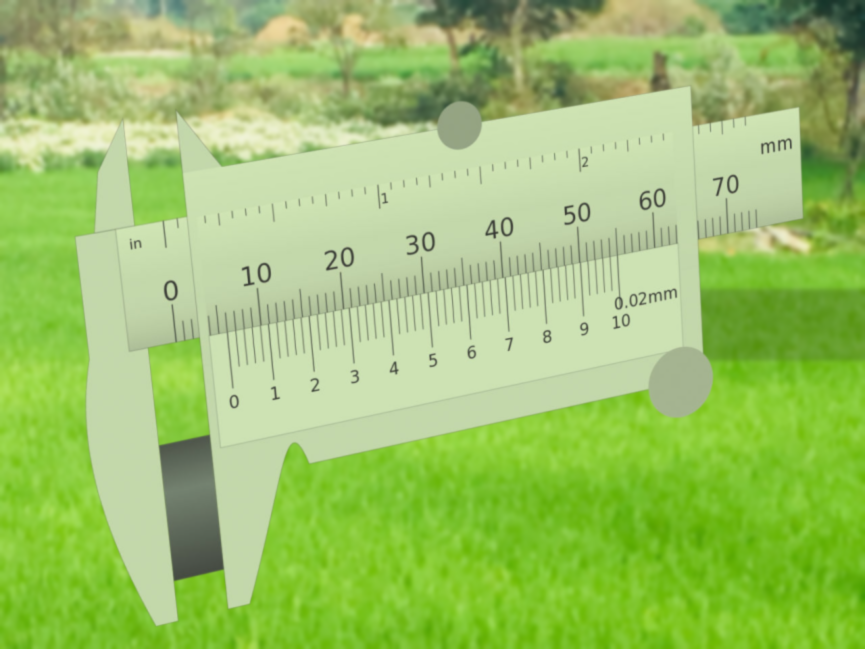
6.0 mm
